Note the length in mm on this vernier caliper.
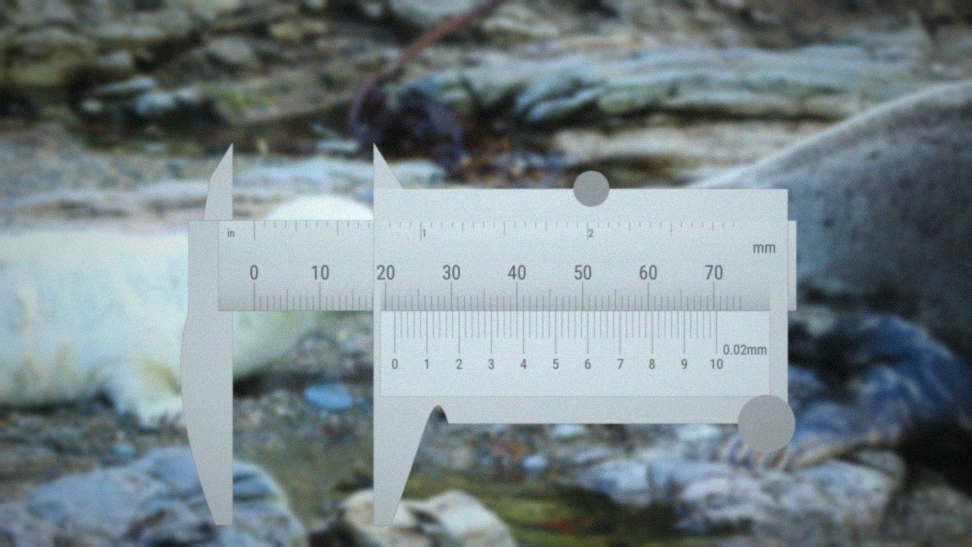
21.4 mm
